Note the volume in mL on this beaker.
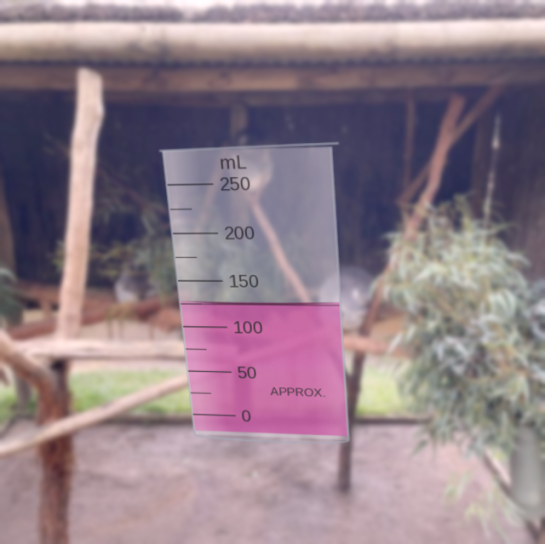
125 mL
